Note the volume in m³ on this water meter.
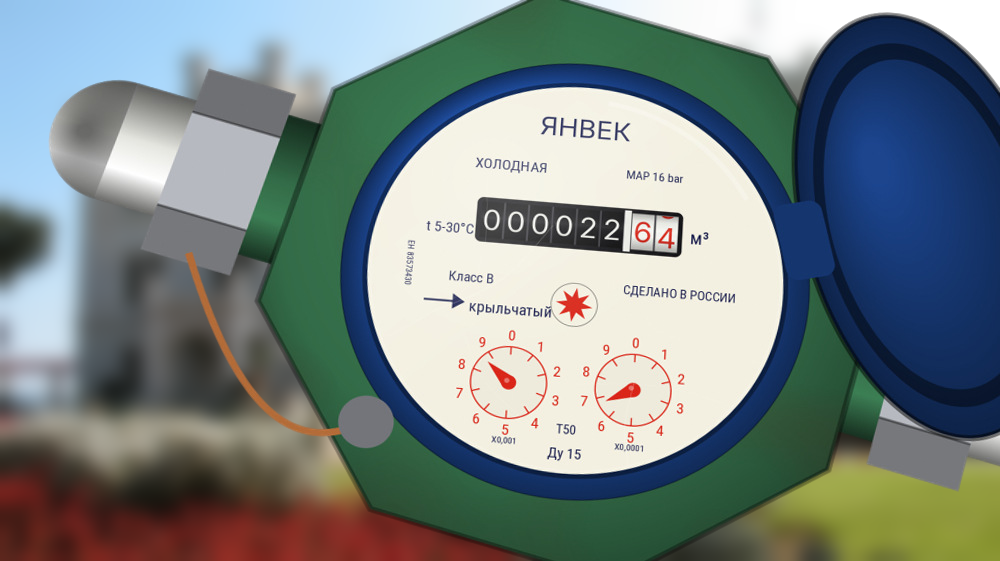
22.6386 m³
